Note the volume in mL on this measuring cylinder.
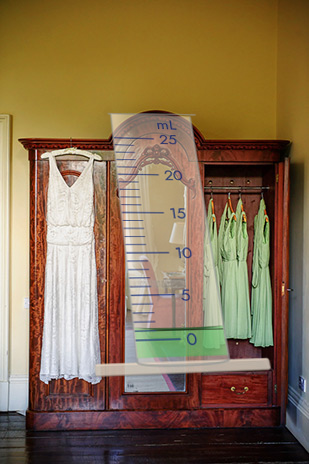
1 mL
